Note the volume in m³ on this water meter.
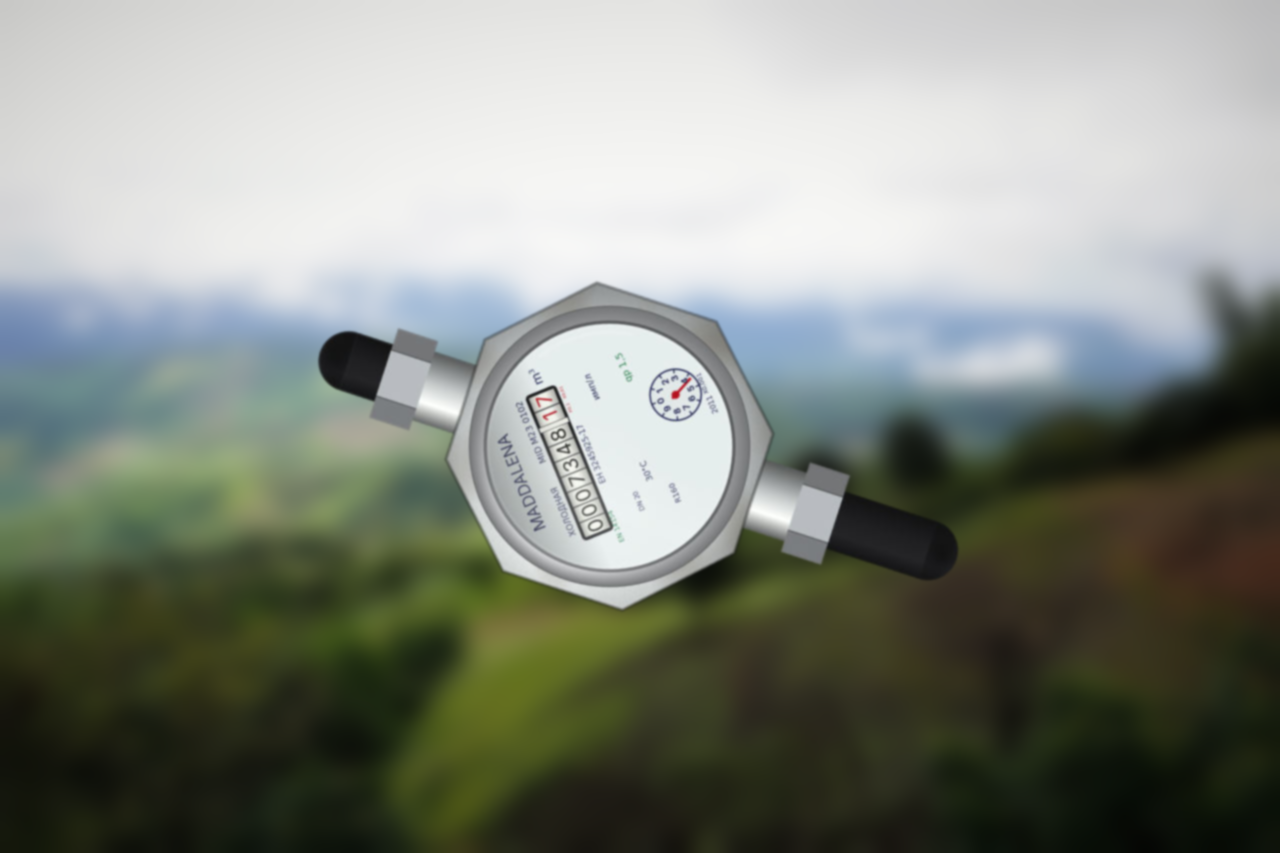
7348.174 m³
